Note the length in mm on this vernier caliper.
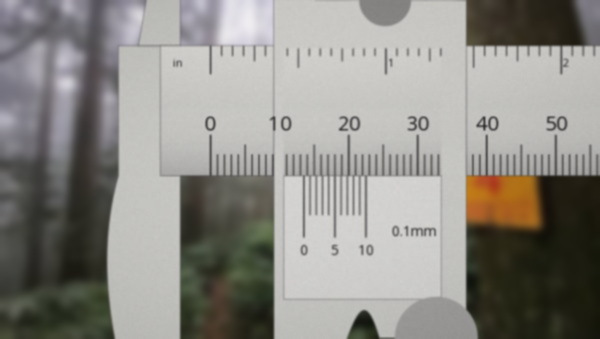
13.5 mm
